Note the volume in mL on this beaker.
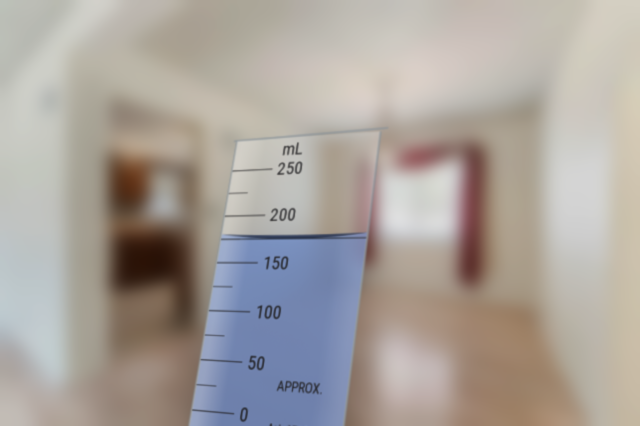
175 mL
